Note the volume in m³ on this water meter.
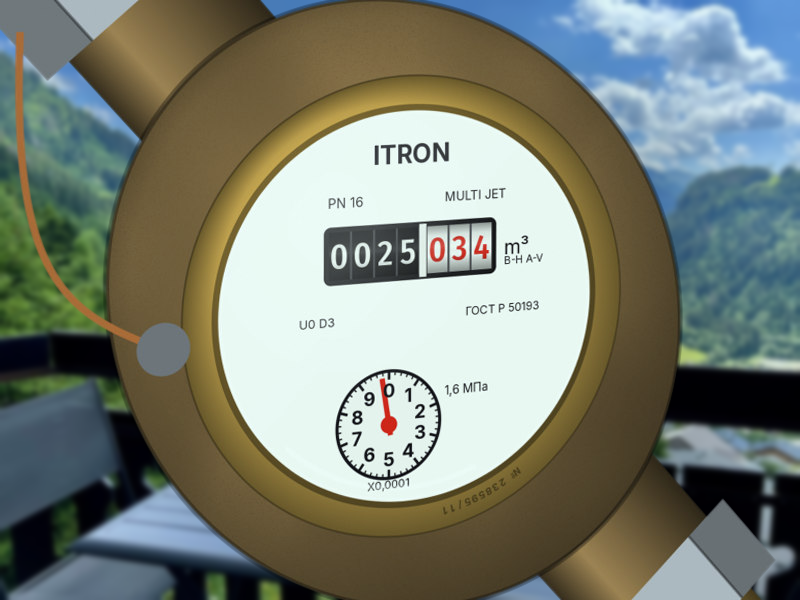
25.0339 m³
